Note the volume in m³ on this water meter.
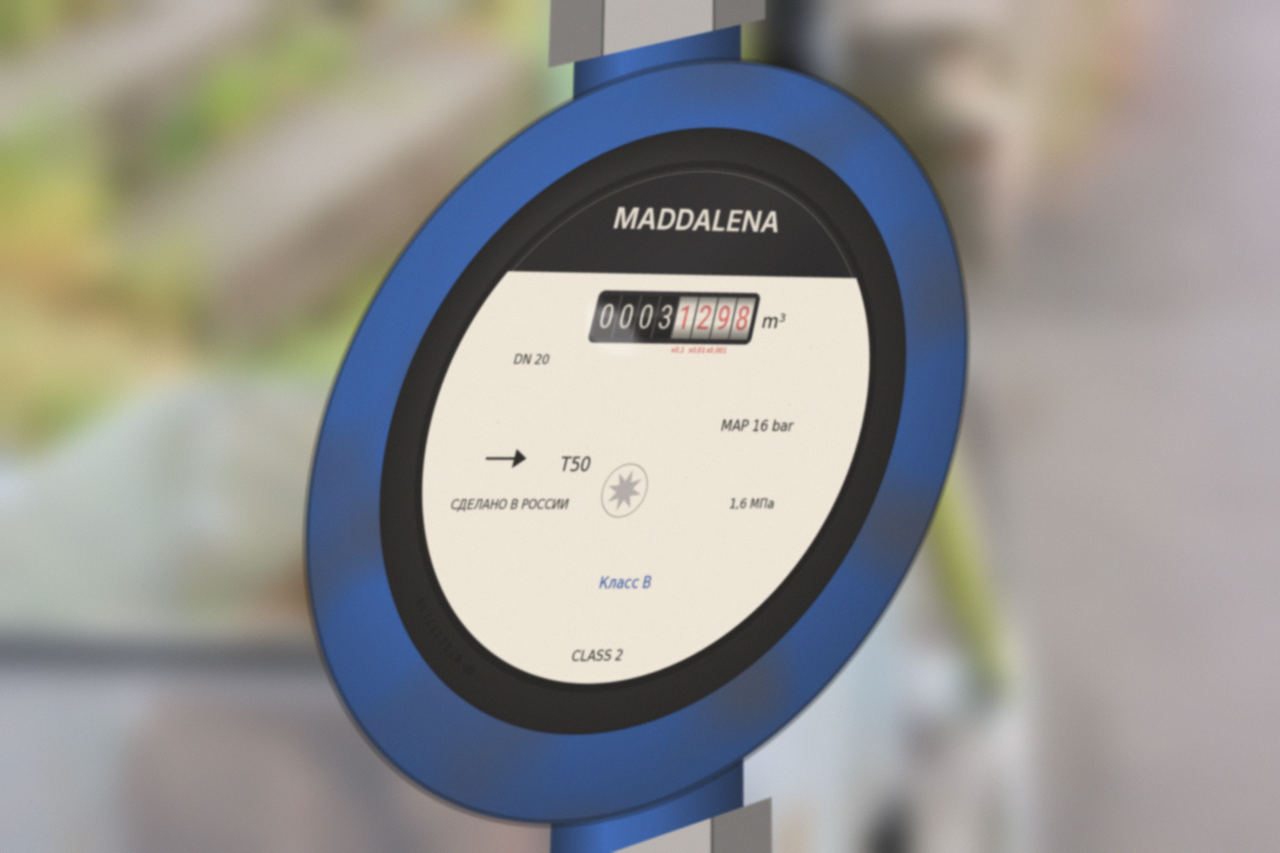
3.1298 m³
